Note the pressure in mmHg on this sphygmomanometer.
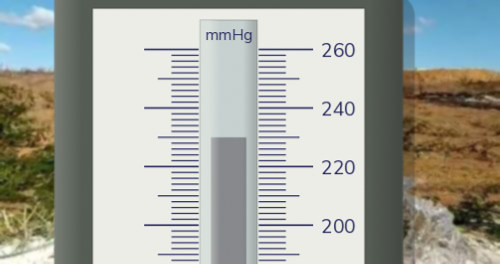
230 mmHg
